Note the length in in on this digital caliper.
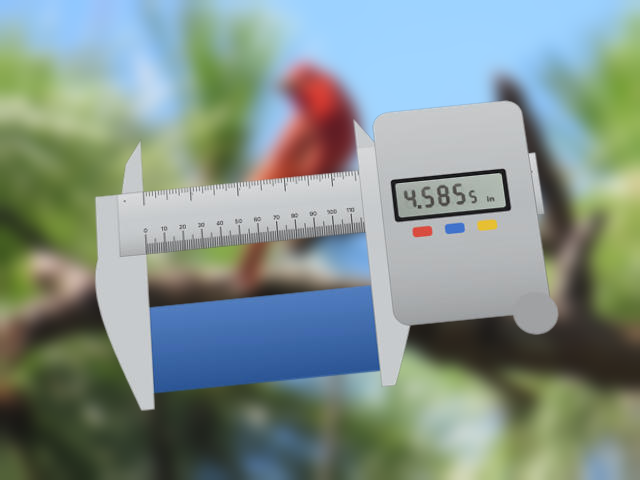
4.5855 in
